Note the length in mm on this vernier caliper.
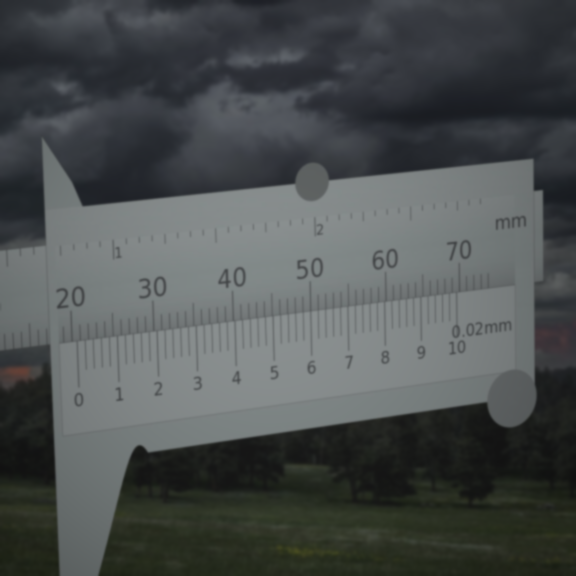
20.6 mm
